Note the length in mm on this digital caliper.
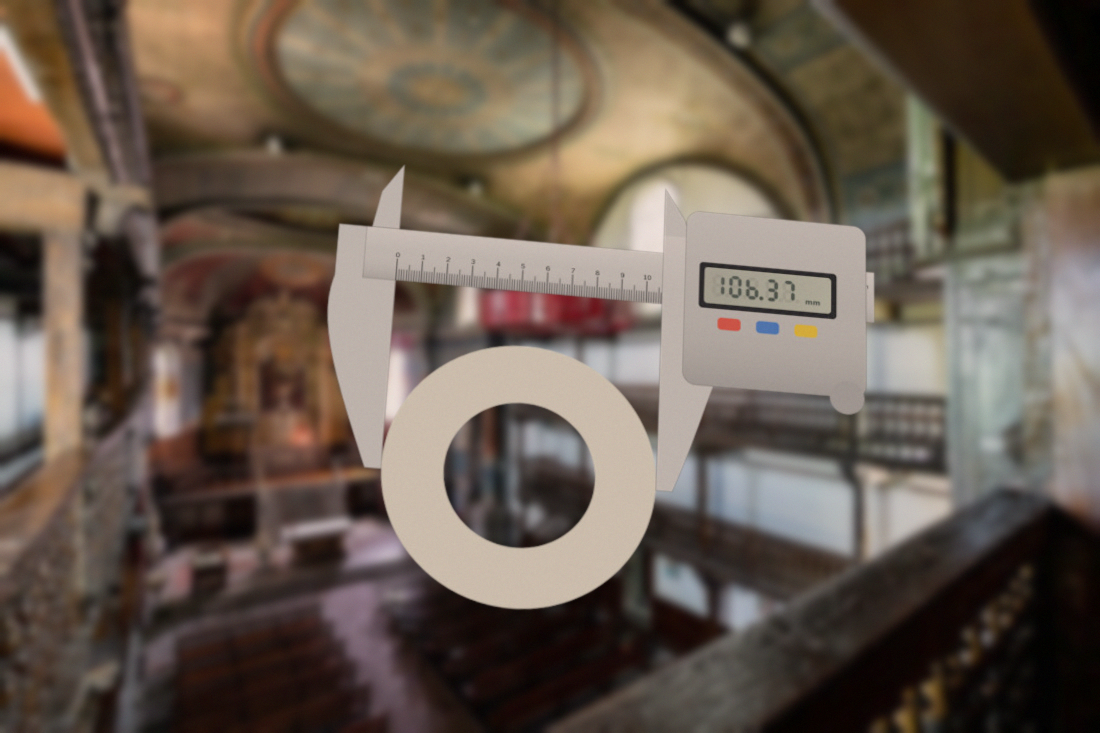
106.37 mm
